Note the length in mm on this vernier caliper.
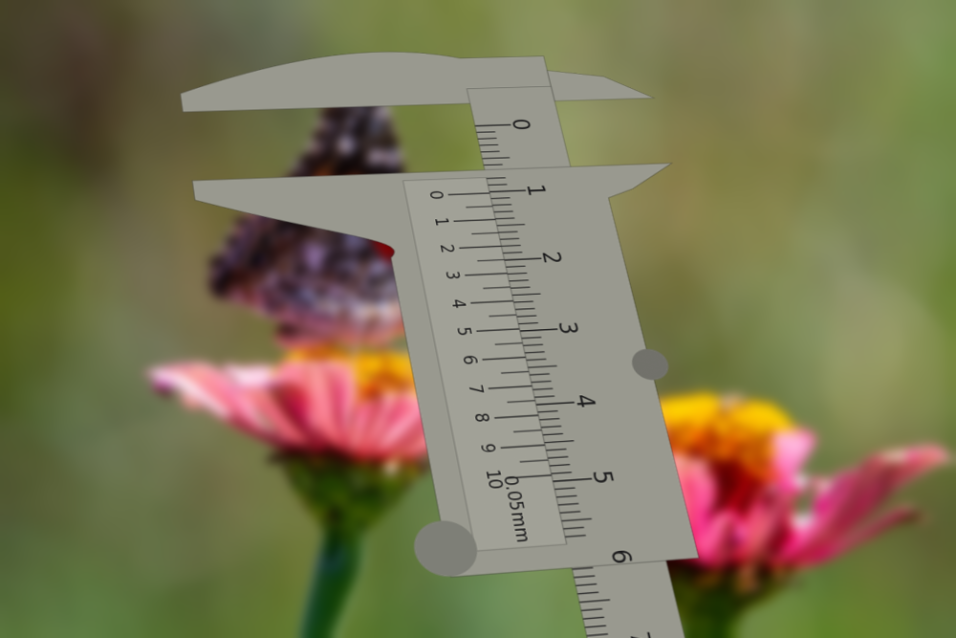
10.2 mm
